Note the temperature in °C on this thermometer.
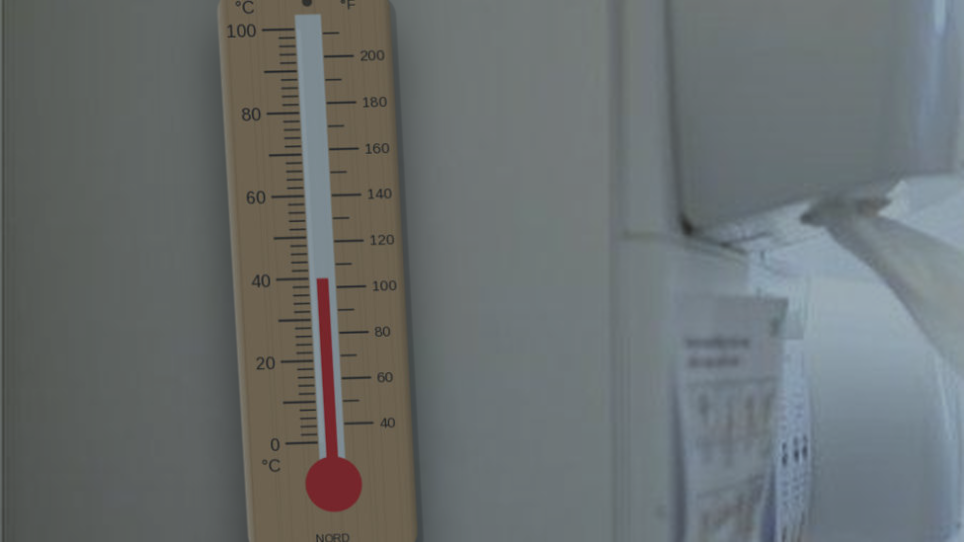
40 °C
